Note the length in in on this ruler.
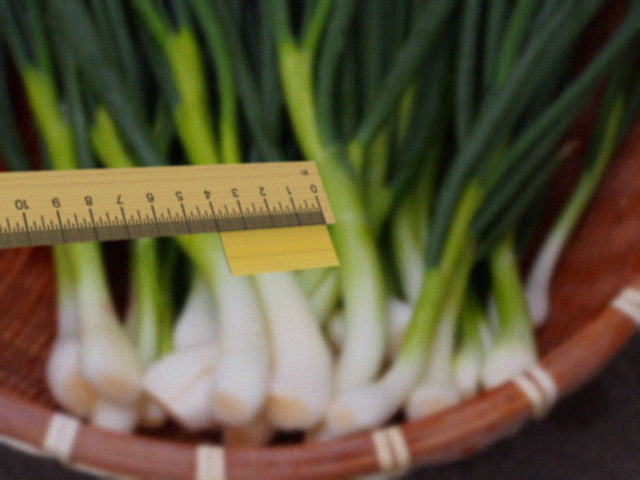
4 in
